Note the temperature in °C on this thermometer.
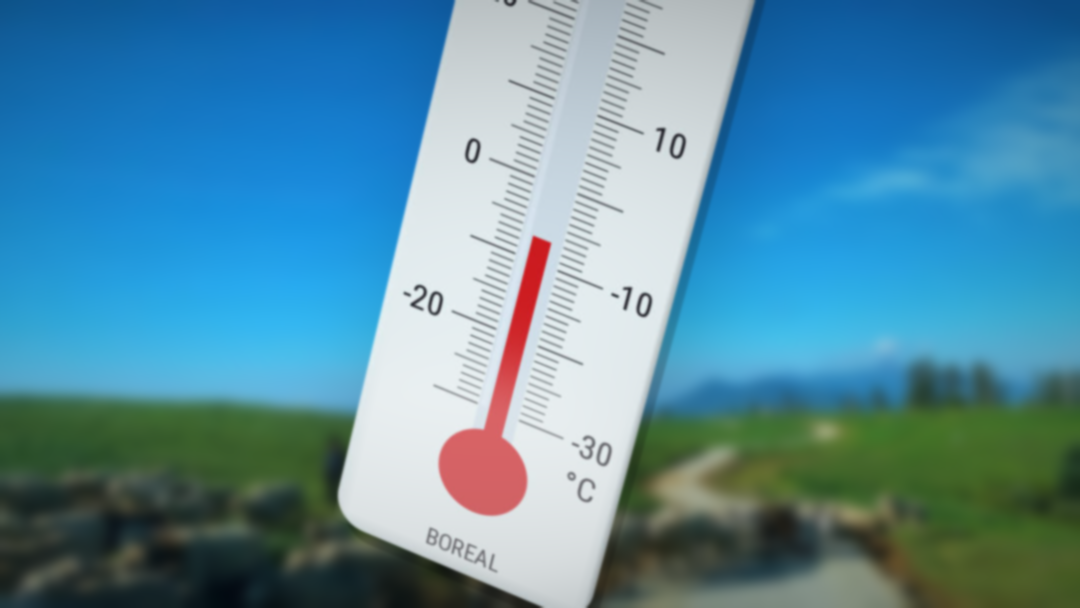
-7 °C
